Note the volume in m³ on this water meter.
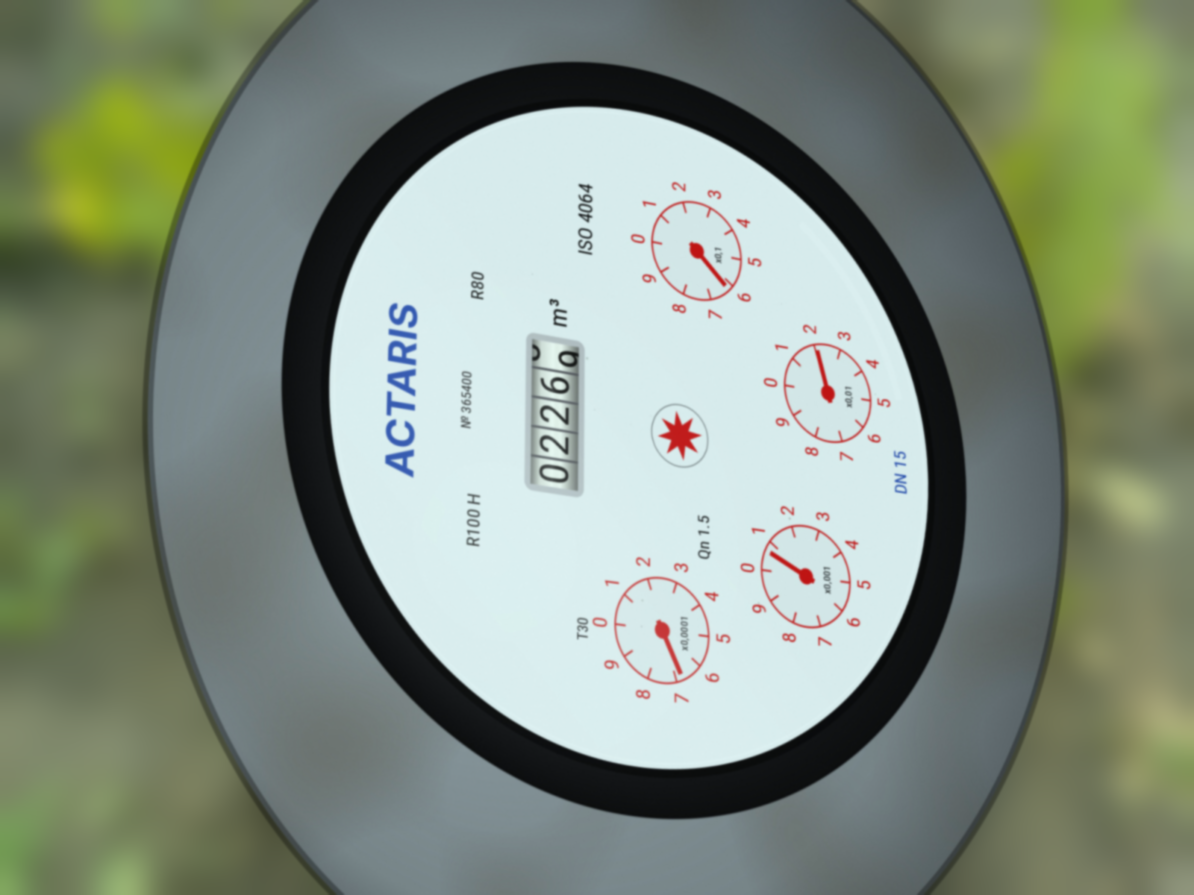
2268.6206 m³
